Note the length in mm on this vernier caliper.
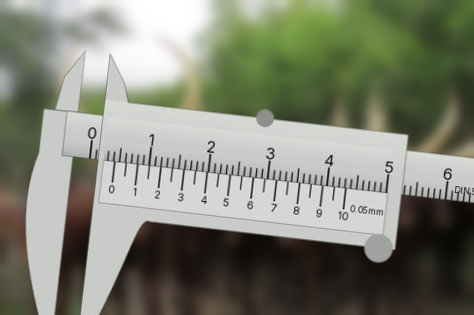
4.2 mm
